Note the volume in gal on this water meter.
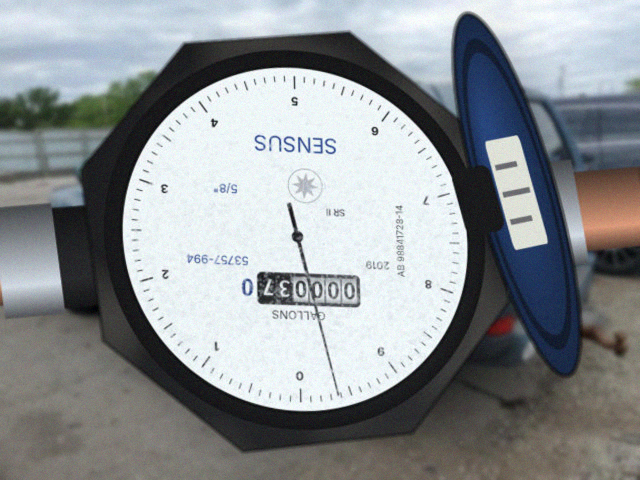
369.6 gal
